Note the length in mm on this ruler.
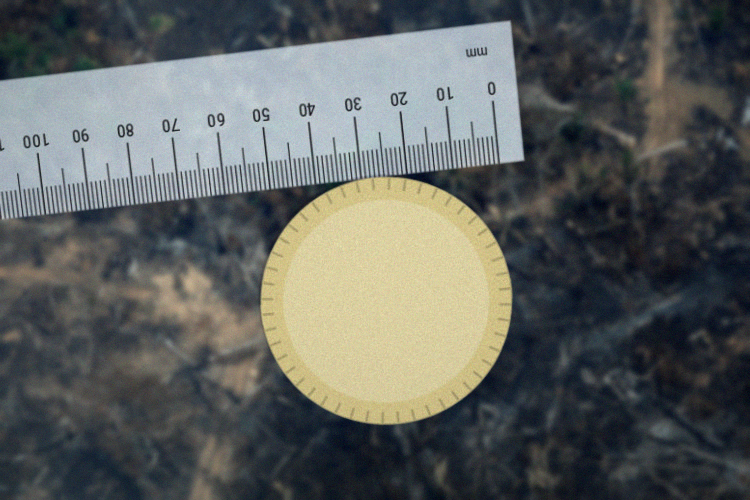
55 mm
